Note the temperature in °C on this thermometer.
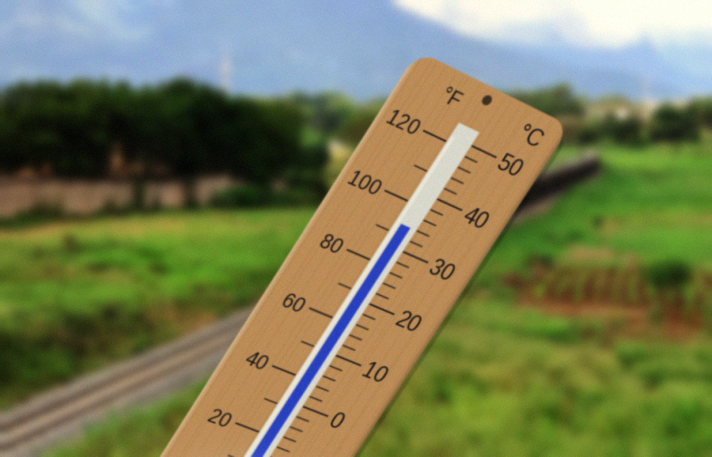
34 °C
